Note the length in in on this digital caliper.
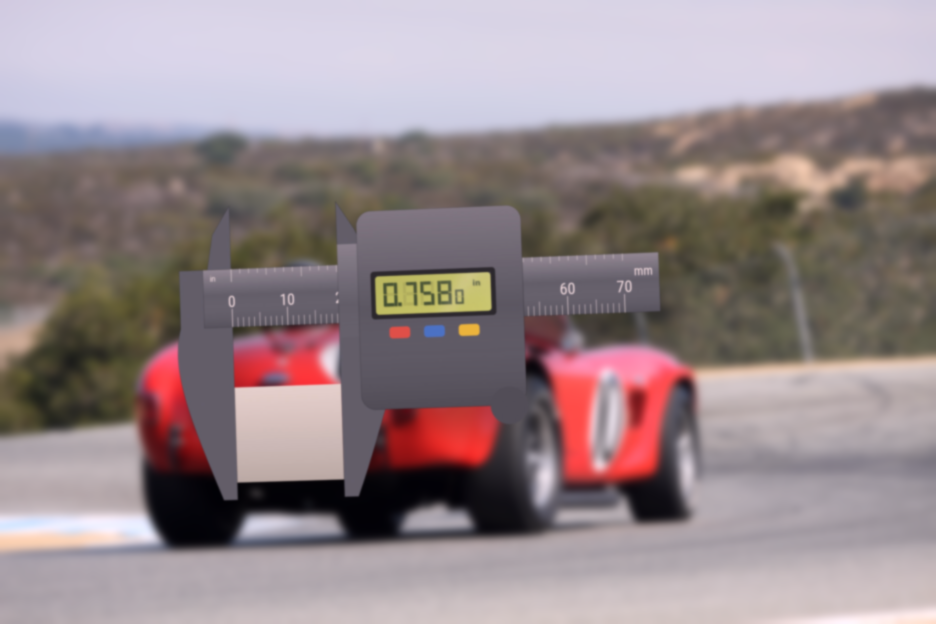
0.7580 in
